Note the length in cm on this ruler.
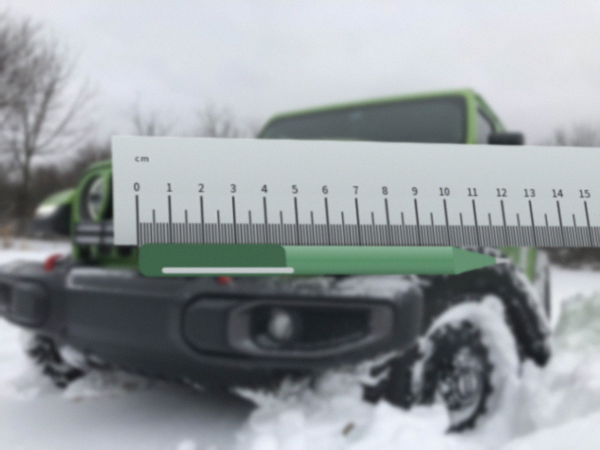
12 cm
